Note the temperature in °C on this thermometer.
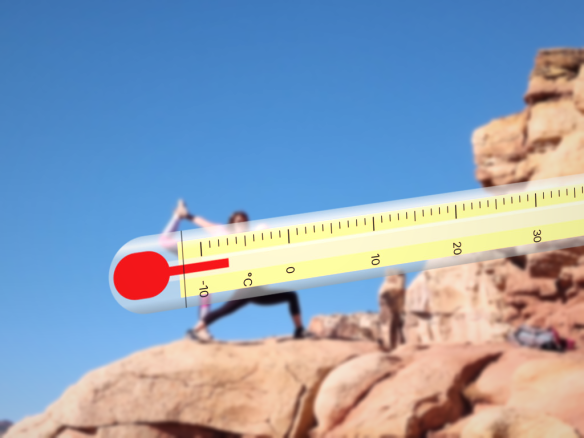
-7 °C
